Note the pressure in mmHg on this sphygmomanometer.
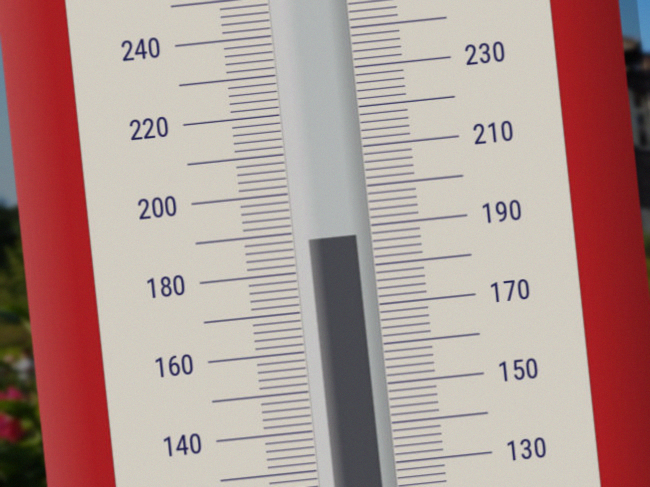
188 mmHg
